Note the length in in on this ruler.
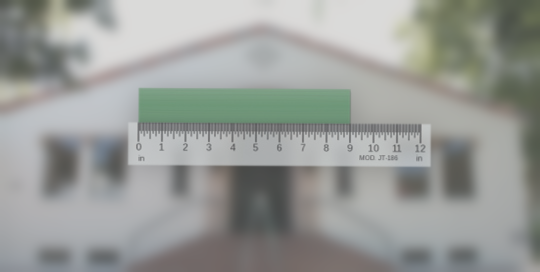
9 in
